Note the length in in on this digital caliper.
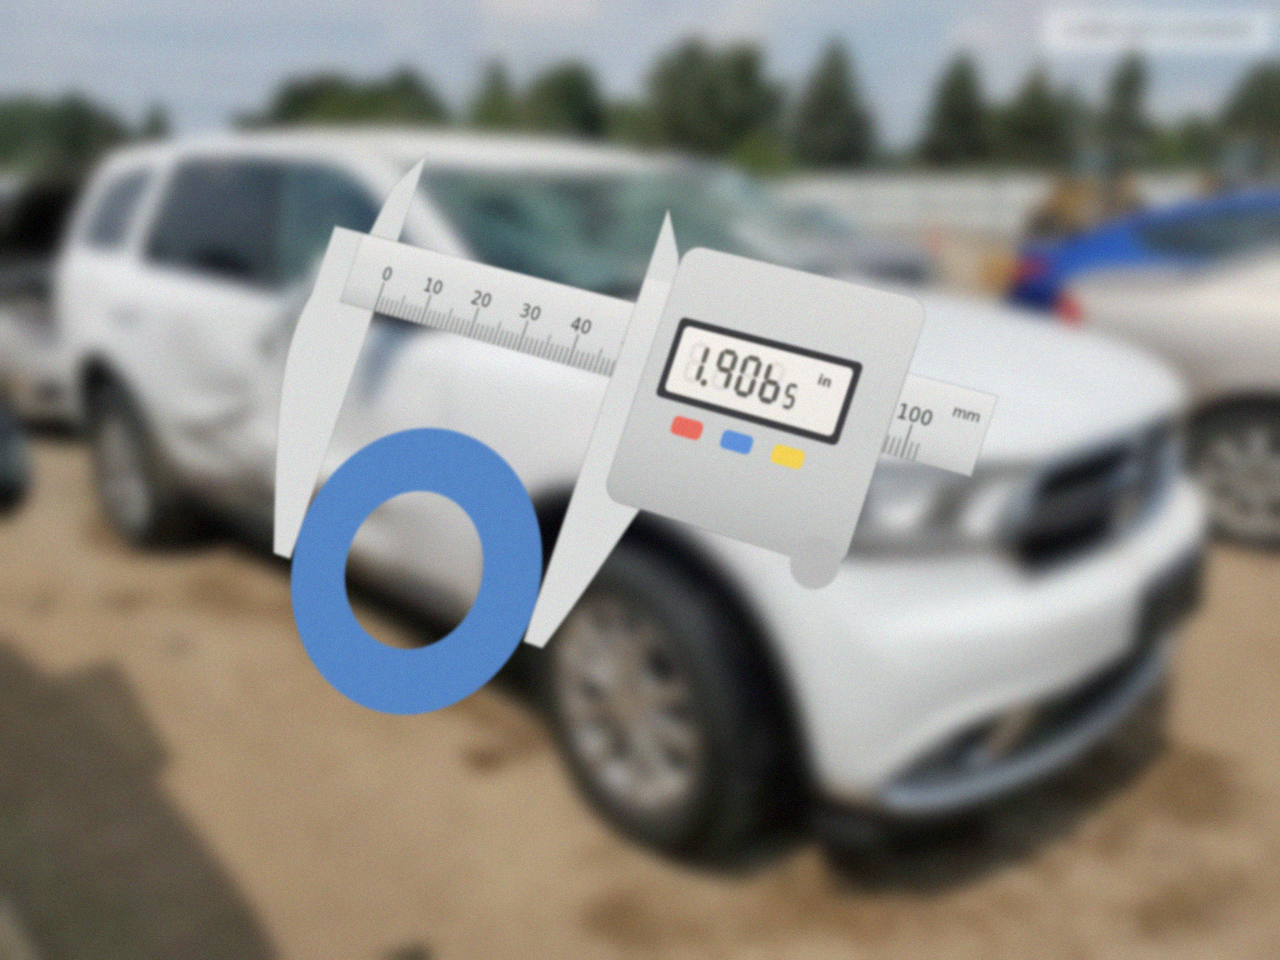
1.9065 in
